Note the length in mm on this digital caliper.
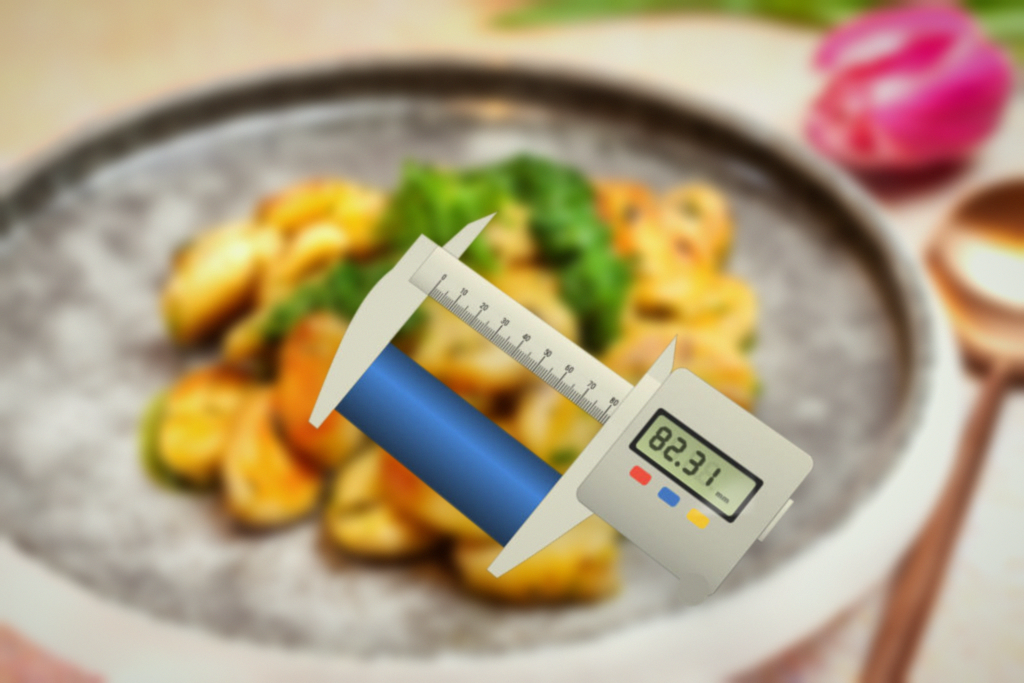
82.31 mm
